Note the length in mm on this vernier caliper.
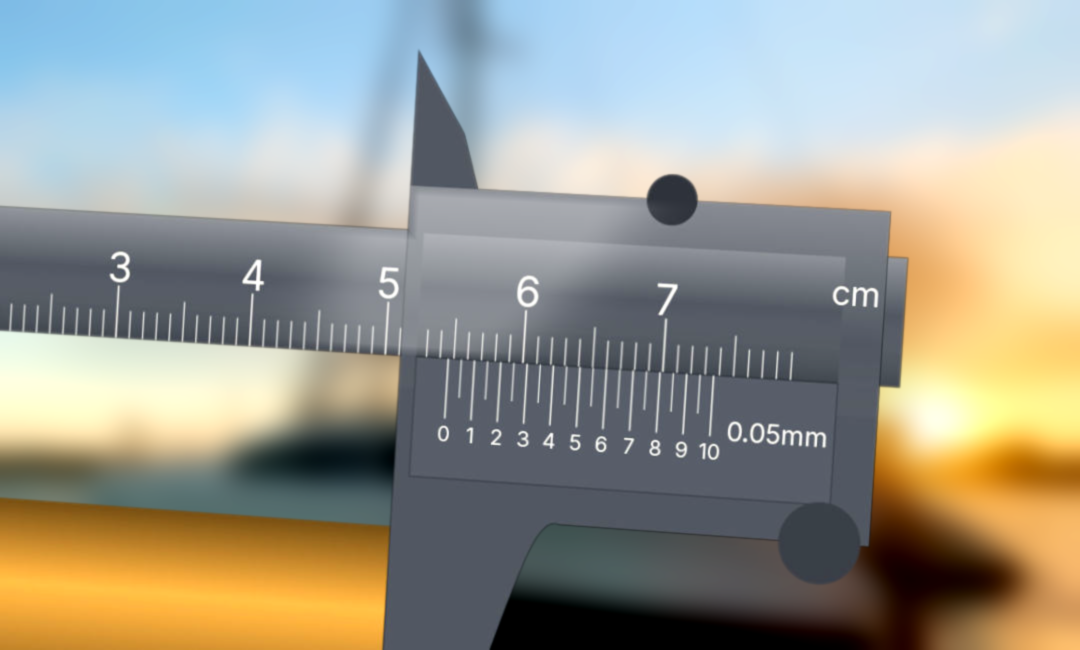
54.6 mm
